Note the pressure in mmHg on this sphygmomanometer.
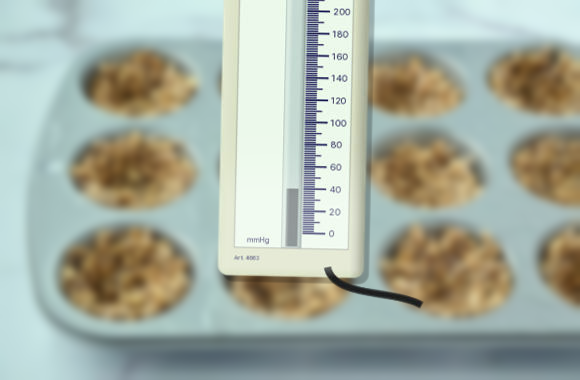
40 mmHg
